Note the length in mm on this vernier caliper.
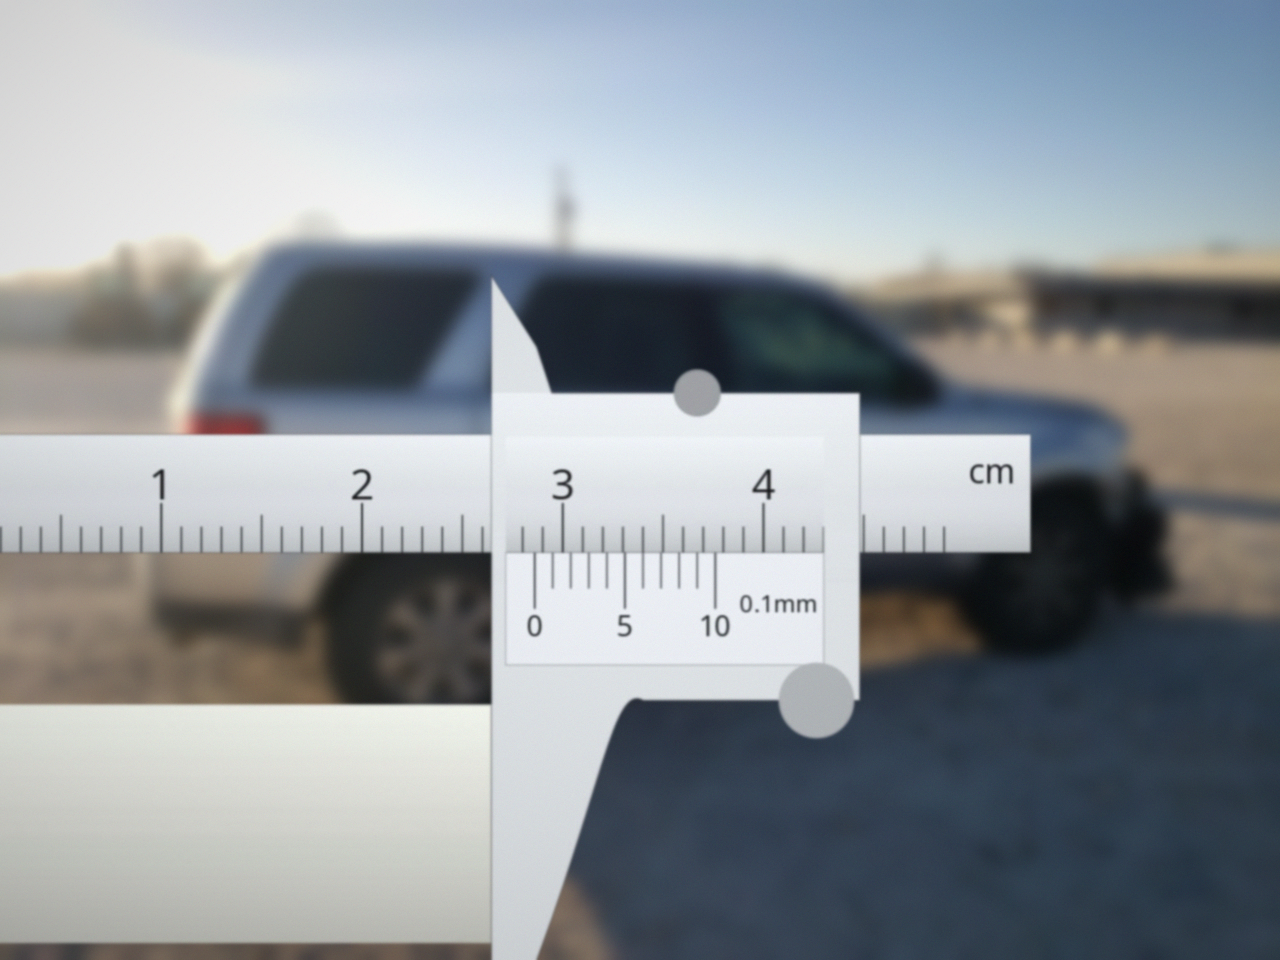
28.6 mm
